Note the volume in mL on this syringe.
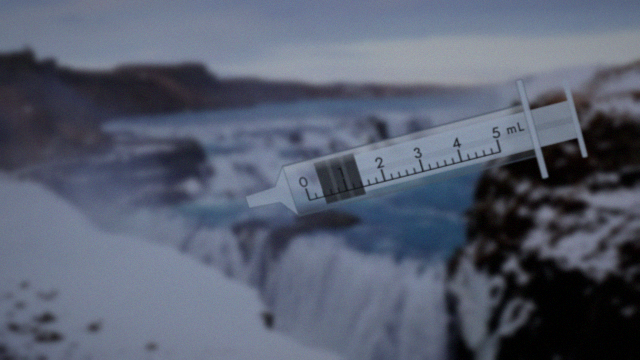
0.4 mL
